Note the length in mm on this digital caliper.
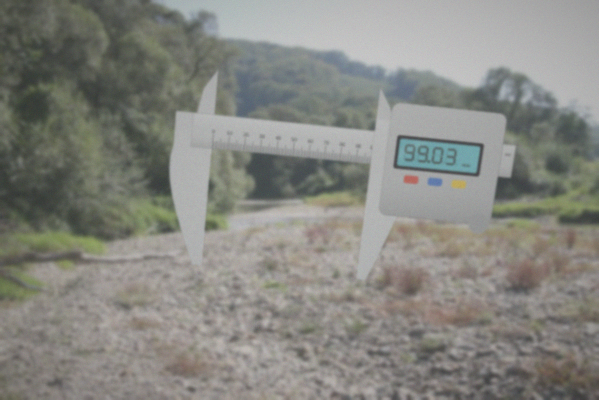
99.03 mm
